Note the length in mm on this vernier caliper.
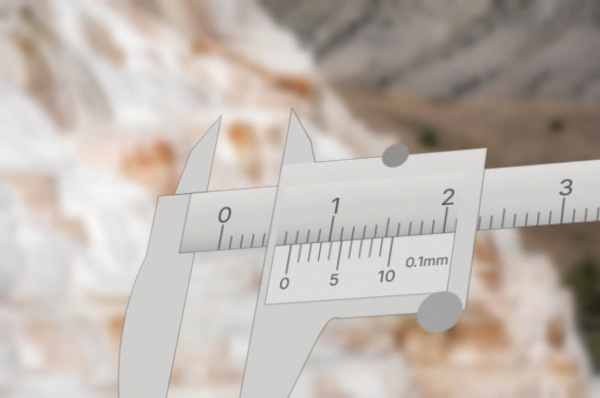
6.6 mm
